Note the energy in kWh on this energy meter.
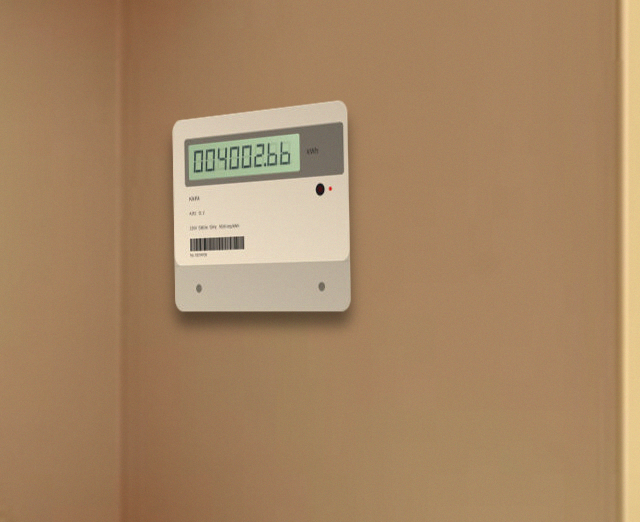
4002.66 kWh
